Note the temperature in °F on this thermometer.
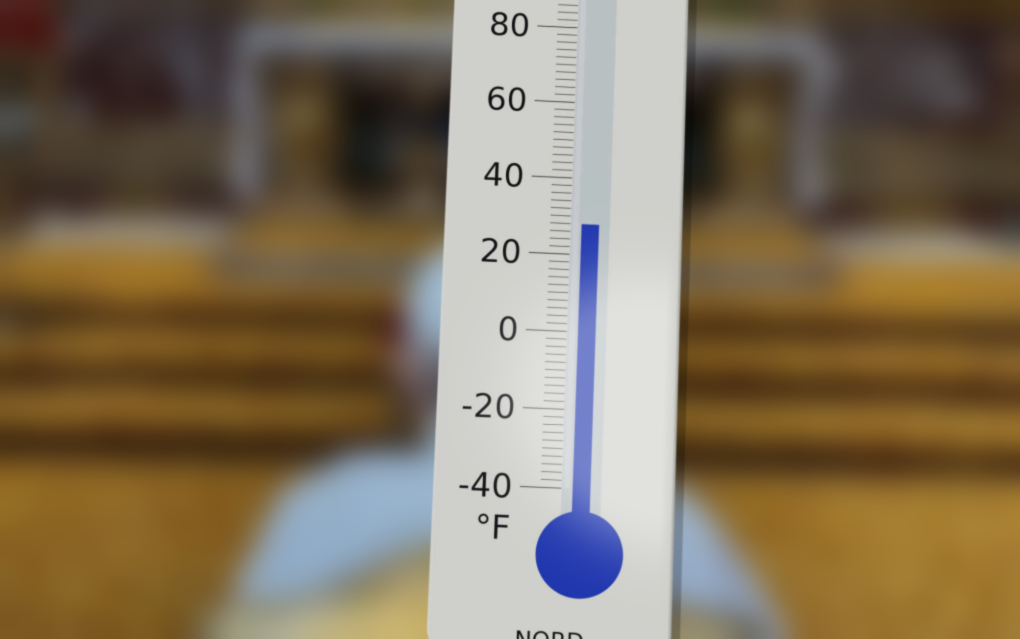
28 °F
